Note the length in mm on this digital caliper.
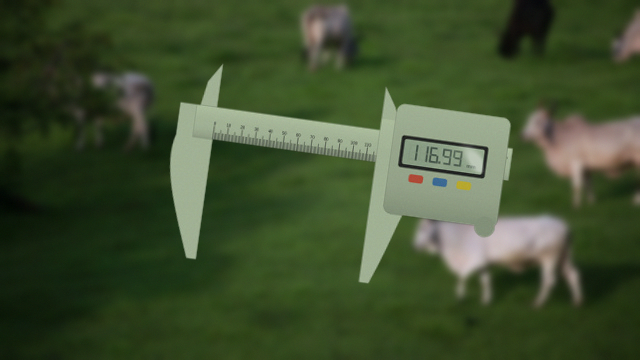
116.99 mm
